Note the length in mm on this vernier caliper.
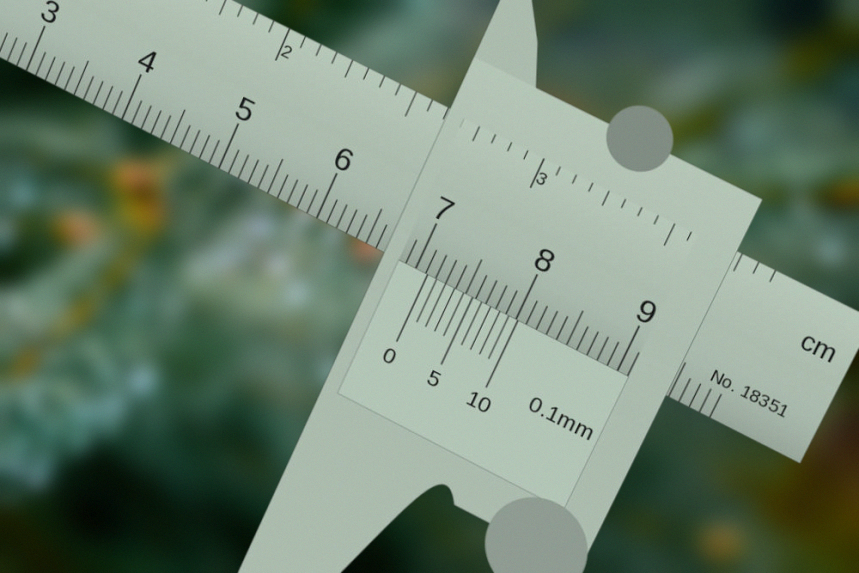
71.2 mm
